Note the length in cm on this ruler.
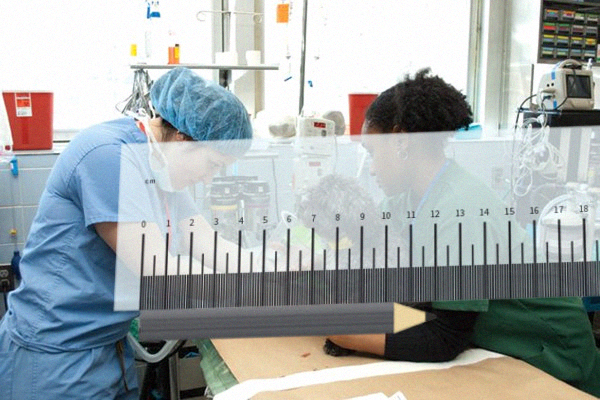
12 cm
